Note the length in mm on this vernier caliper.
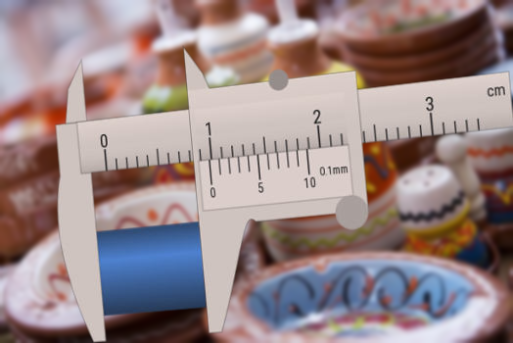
9.8 mm
